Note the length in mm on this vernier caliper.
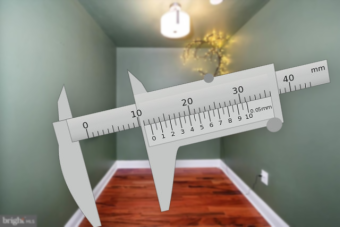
12.2 mm
